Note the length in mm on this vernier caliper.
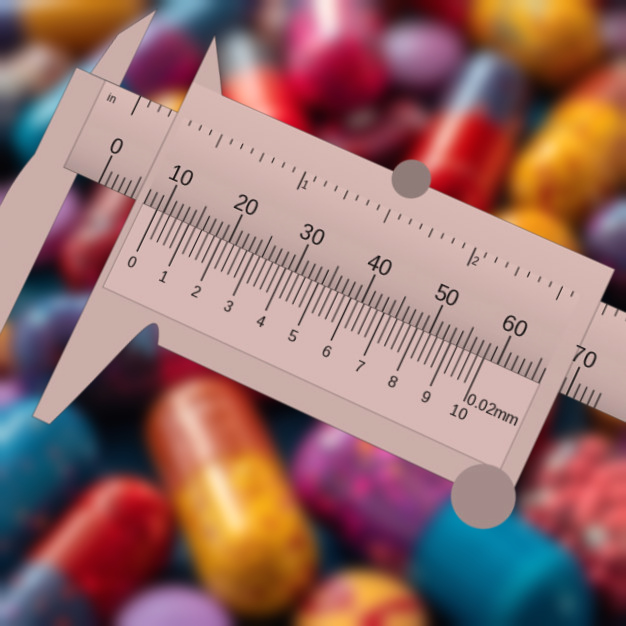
9.0 mm
